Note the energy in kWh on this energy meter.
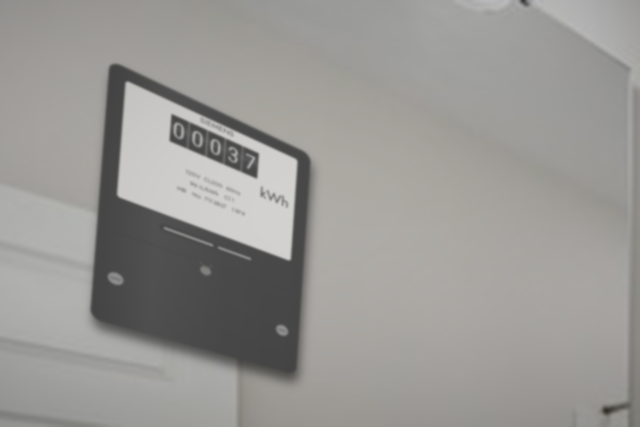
37 kWh
